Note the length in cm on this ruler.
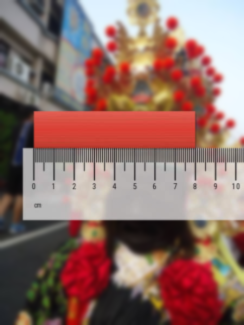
8 cm
